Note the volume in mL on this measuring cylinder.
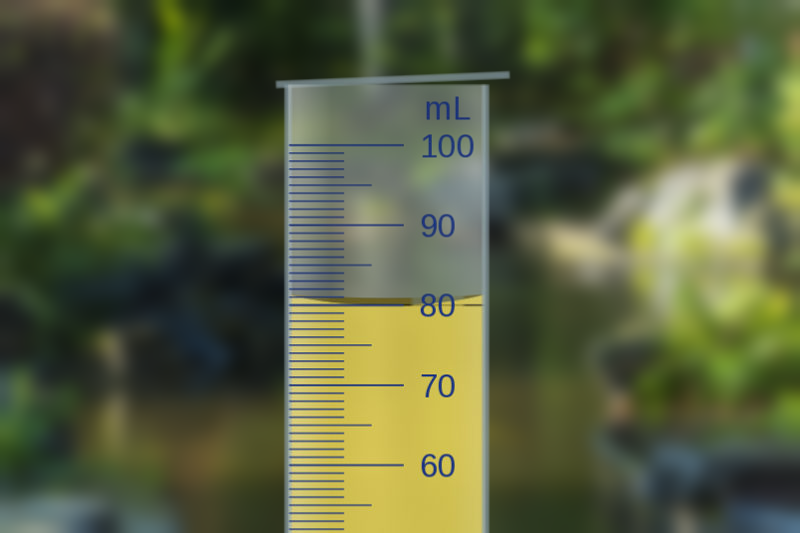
80 mL
